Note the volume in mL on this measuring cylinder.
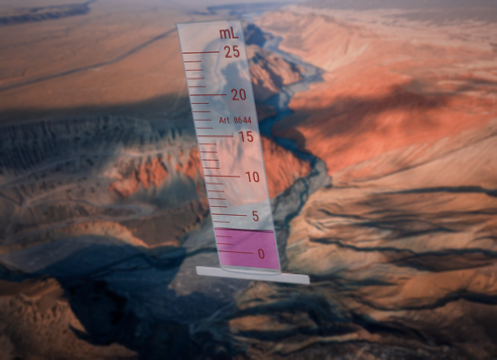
3 mL
